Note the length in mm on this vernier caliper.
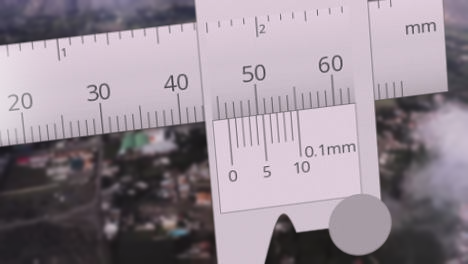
46.2 mm
